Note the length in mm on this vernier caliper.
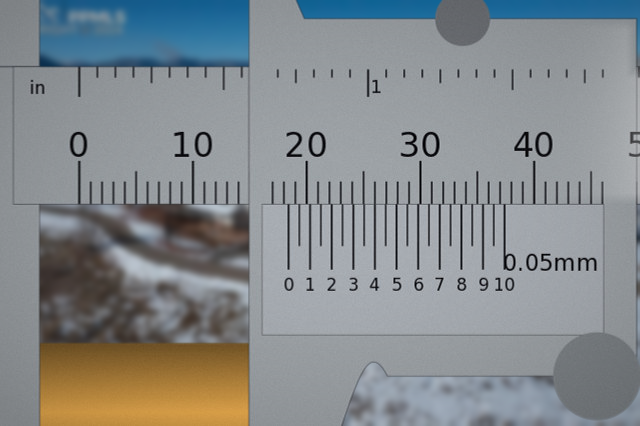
18.4 mm
